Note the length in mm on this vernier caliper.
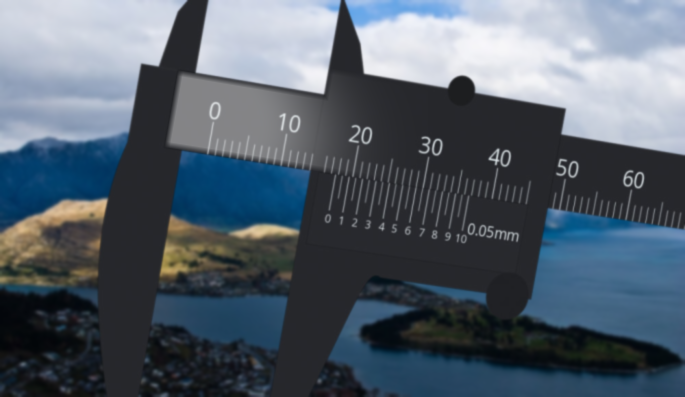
17.6 mm
